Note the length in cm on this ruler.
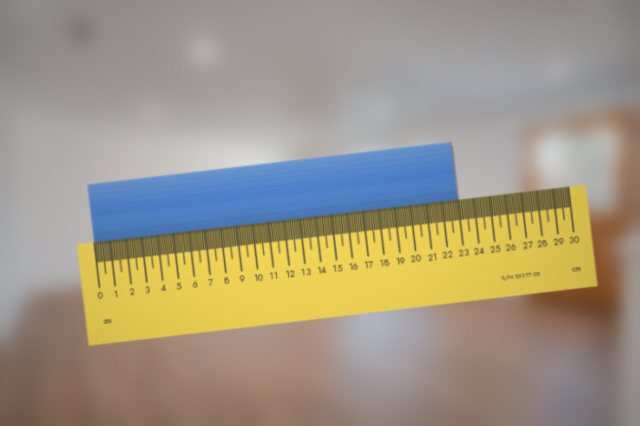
23 cm
